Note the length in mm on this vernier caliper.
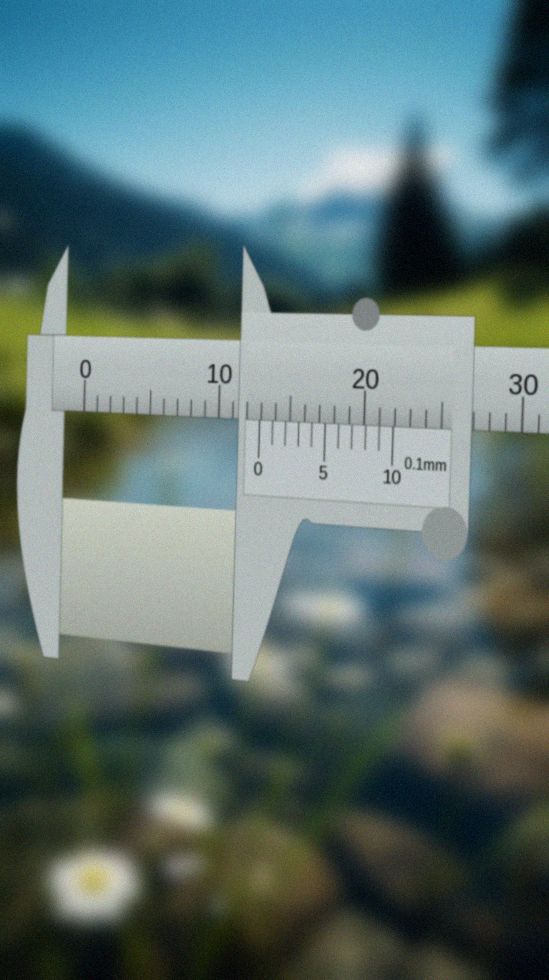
12.9 mm
